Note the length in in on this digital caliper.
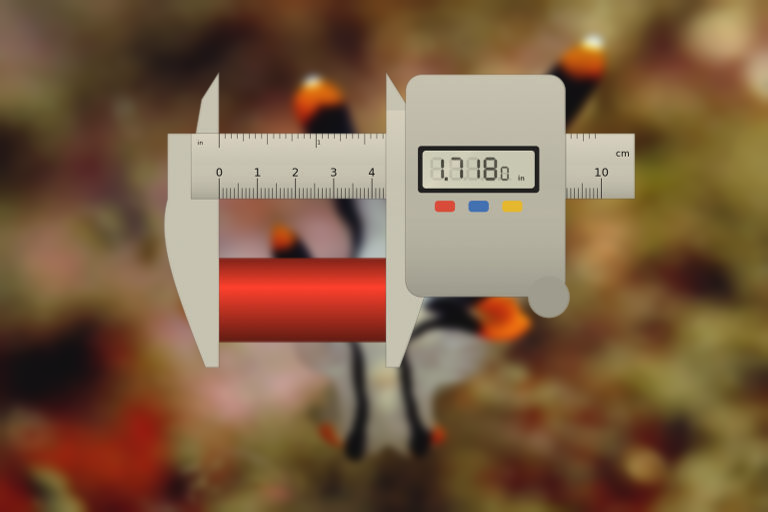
1.7180 in
